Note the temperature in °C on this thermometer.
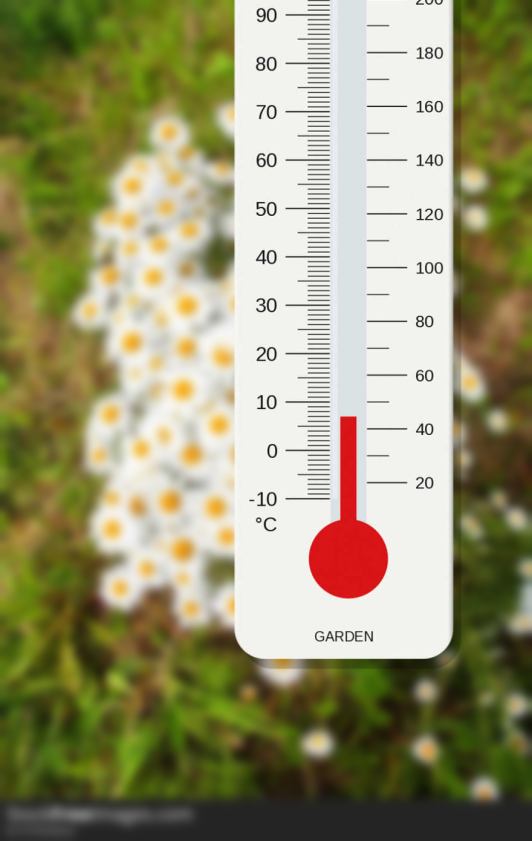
7 °C
